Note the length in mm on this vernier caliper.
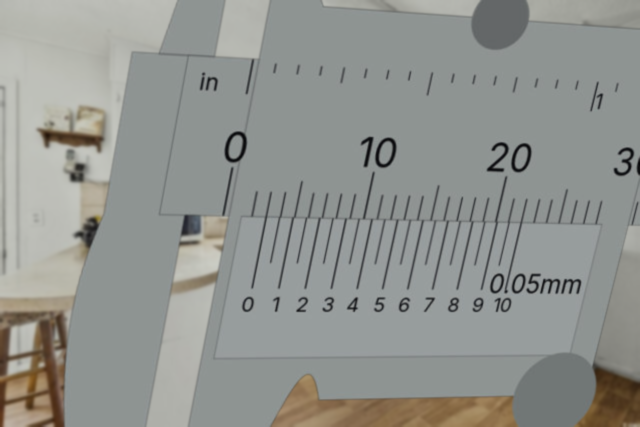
3.0 mm
